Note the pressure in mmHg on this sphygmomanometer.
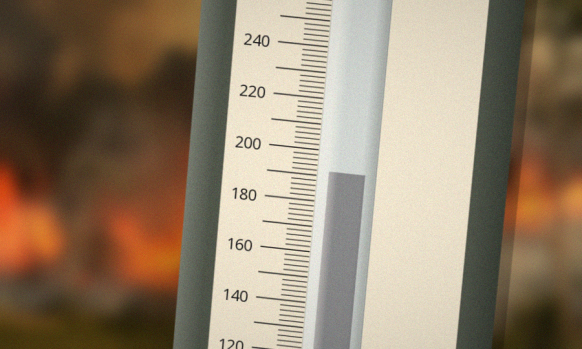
192 mmHg
